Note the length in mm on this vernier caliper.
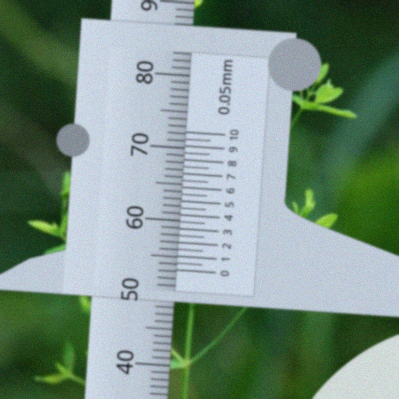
53.2 mm
